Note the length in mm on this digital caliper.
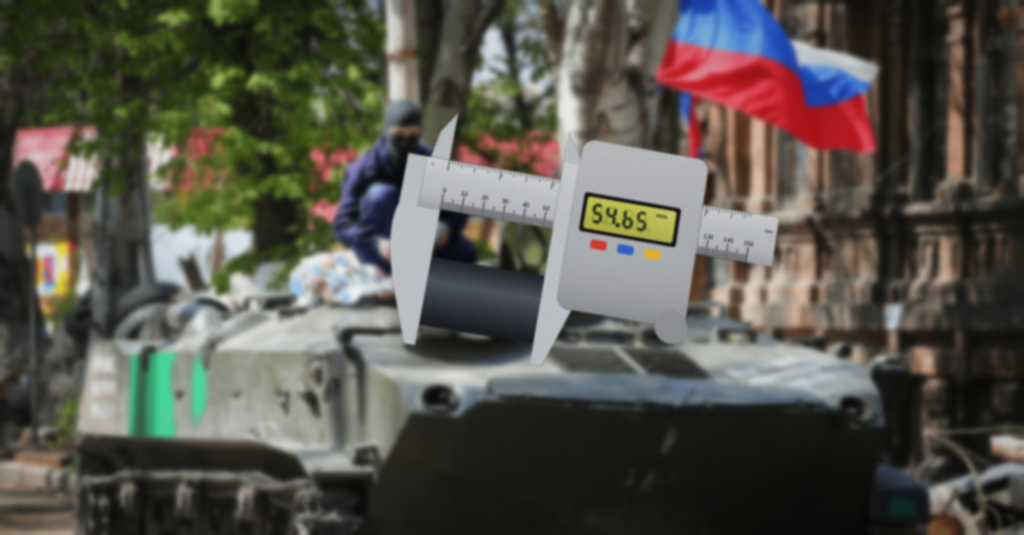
54.65 mm
